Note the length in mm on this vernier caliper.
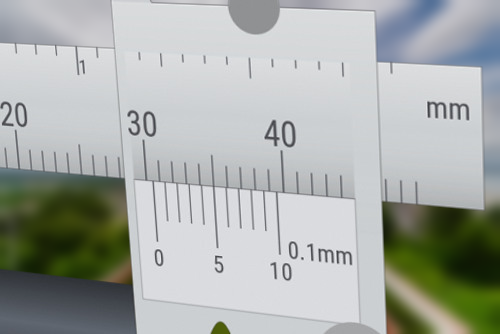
30.5 mm
